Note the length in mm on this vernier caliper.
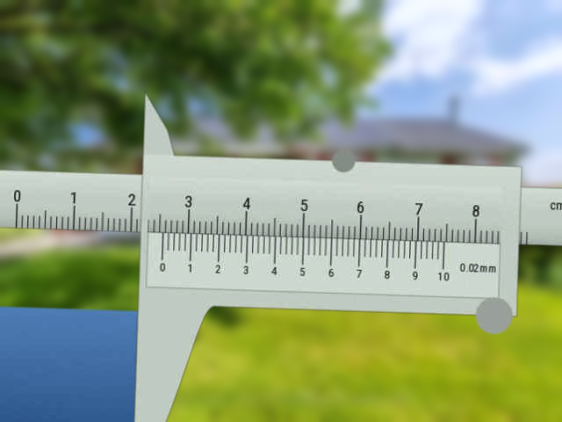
25.6 mm
